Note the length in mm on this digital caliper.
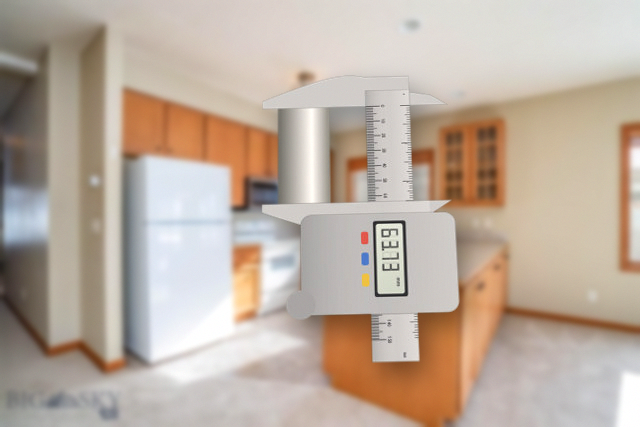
63.73 mm
